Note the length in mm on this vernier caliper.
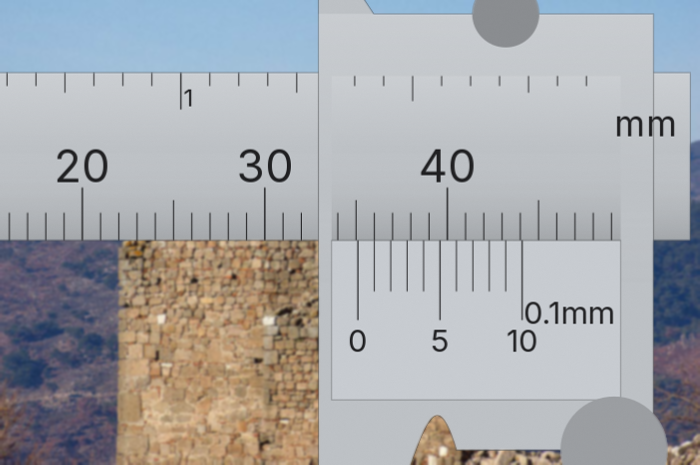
35.1 mm
